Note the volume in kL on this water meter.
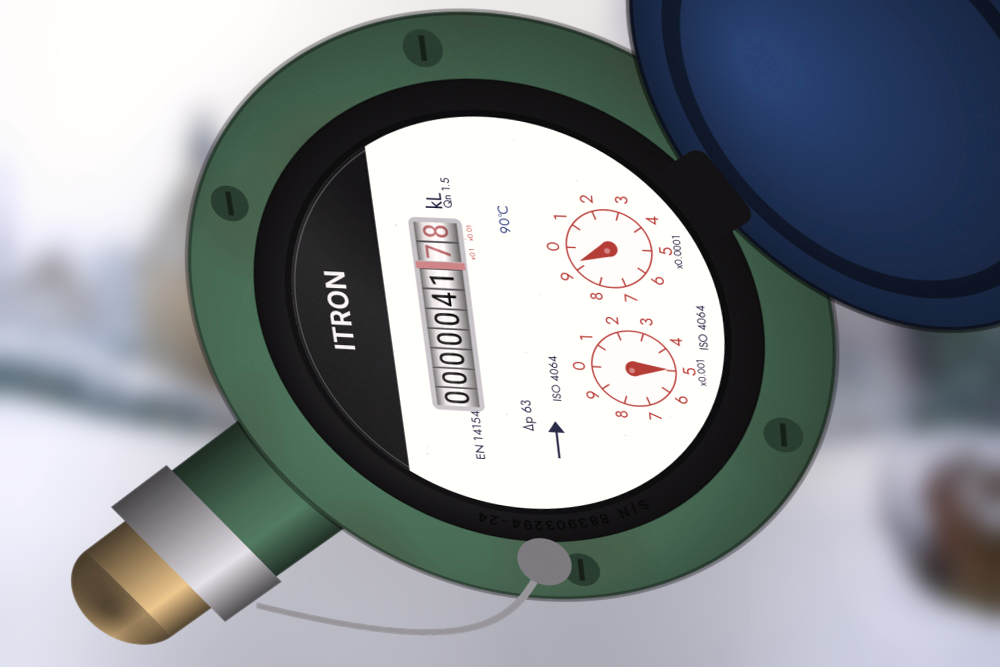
41.7849 kL
